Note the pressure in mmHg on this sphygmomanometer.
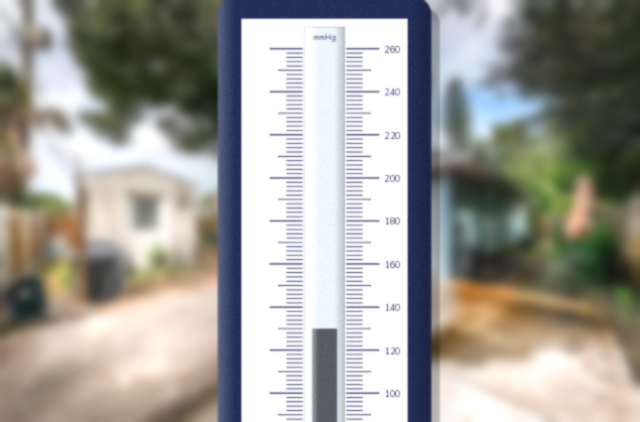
130 mmHg
